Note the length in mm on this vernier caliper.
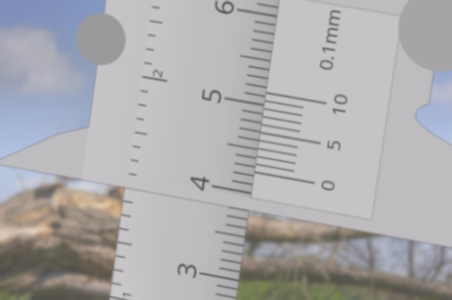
42.4 mm
